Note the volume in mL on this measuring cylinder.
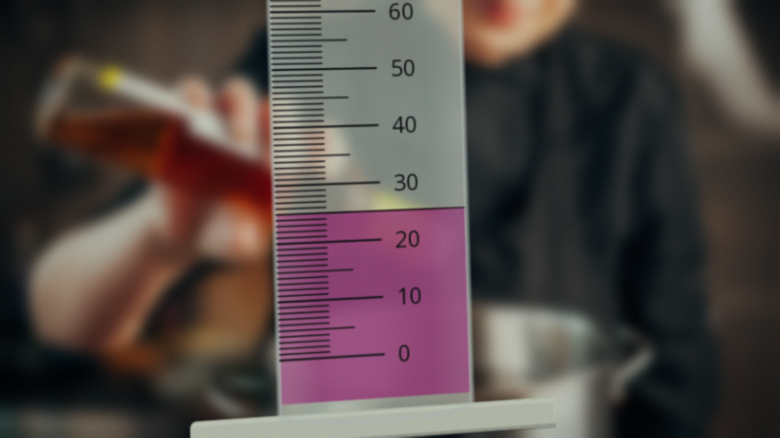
25 mL
